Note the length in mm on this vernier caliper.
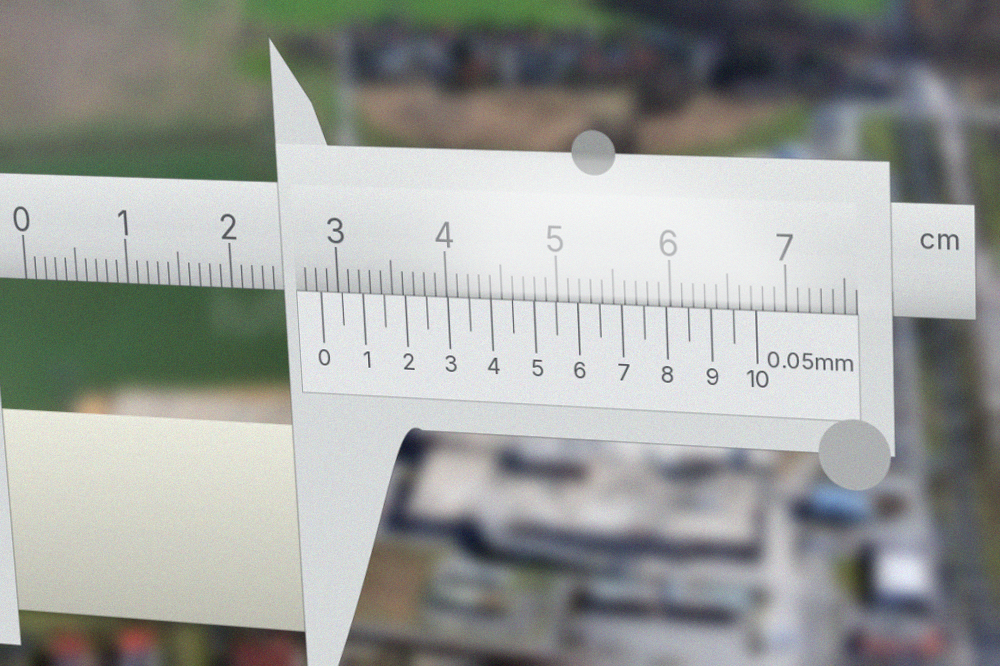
28.4 mm
